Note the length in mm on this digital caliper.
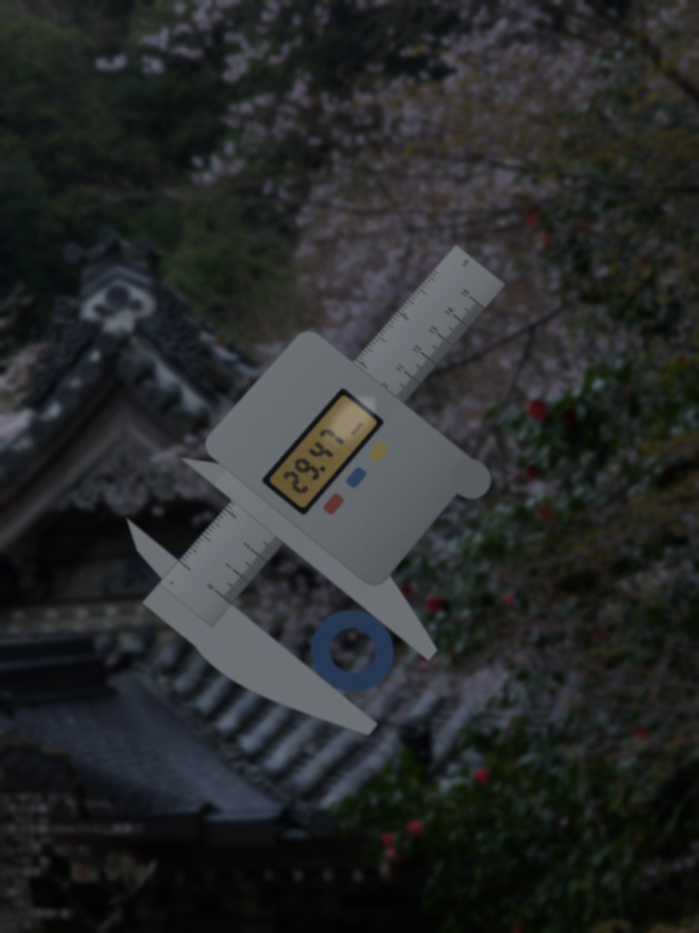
29.47 mm
